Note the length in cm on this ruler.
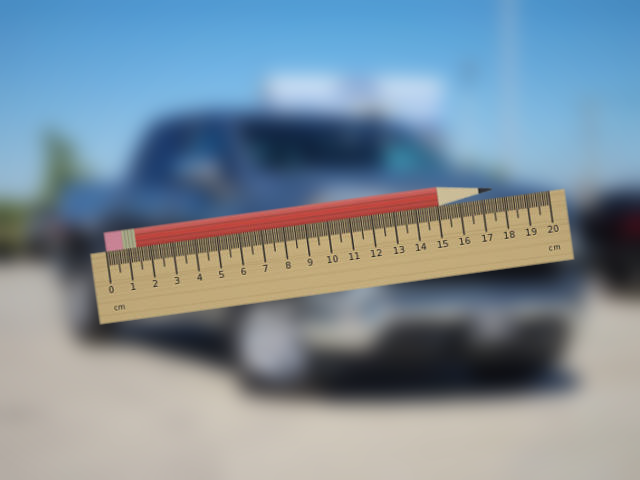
17.5 cm
